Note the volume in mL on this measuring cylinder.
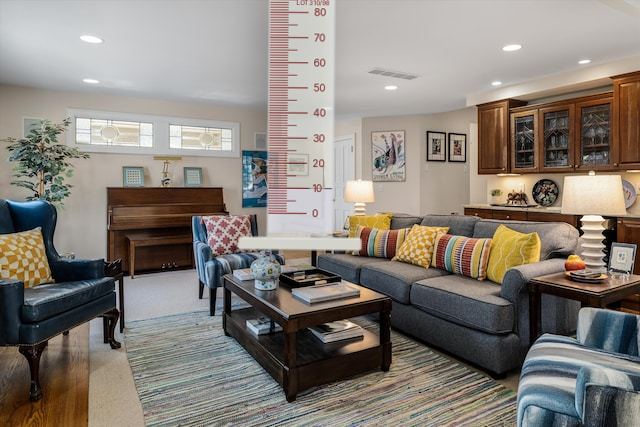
10 mL
